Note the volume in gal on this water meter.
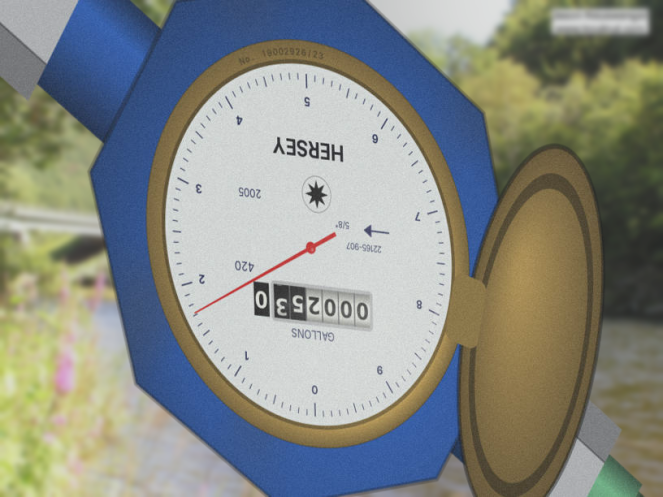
2531.7 gal
